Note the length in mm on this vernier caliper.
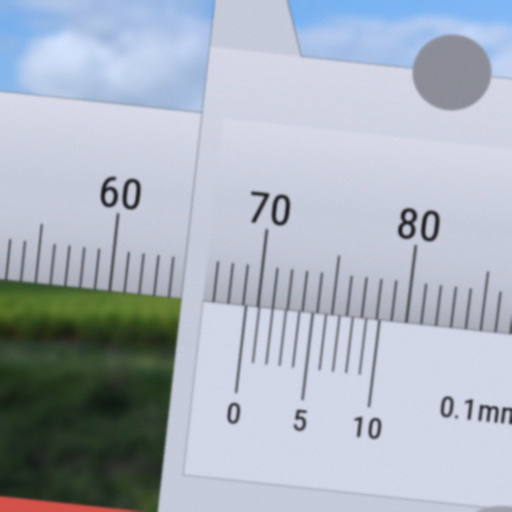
69.2 mm
